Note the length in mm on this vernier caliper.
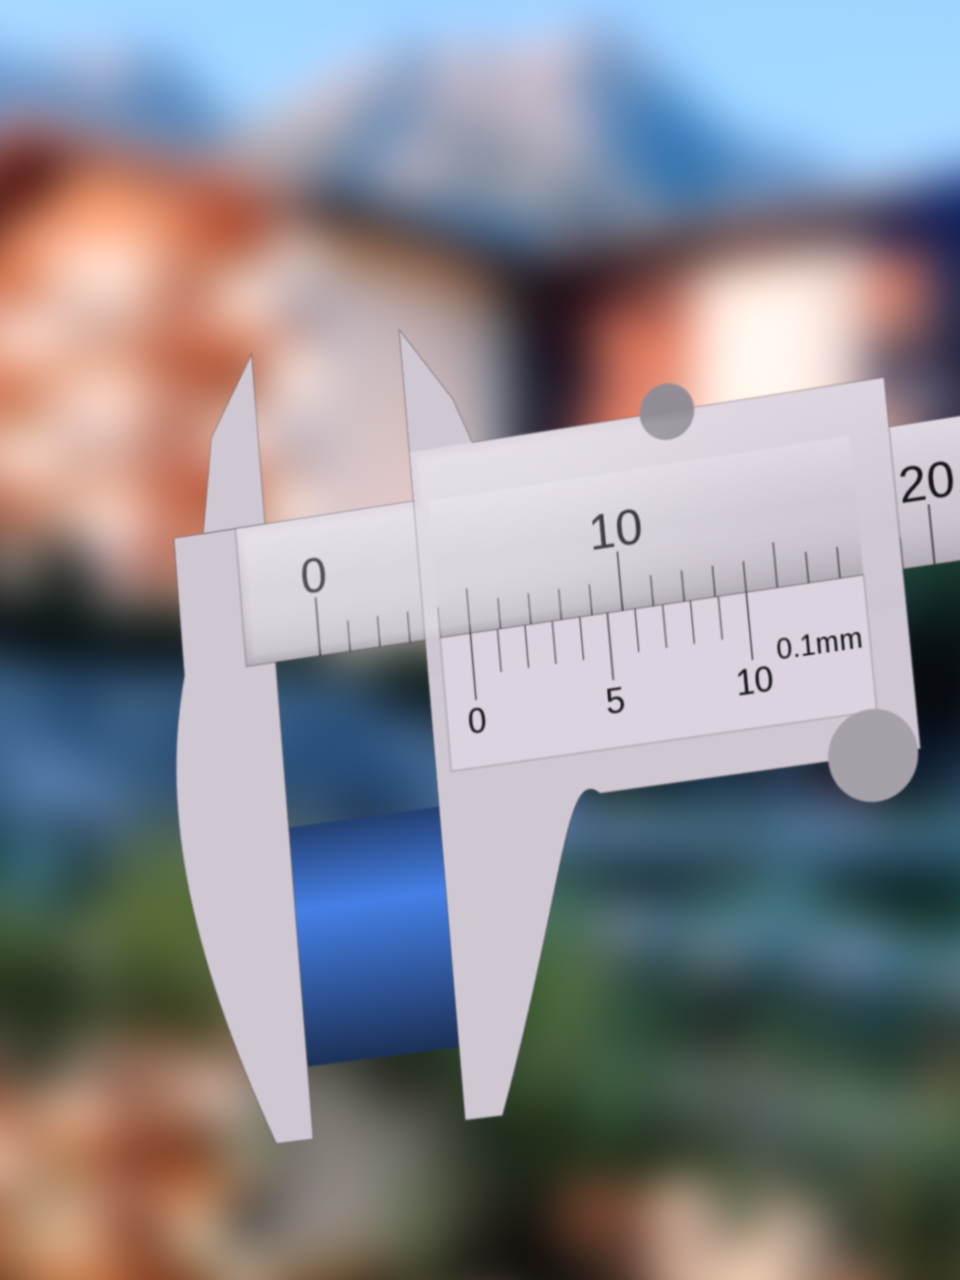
5.0 mm
